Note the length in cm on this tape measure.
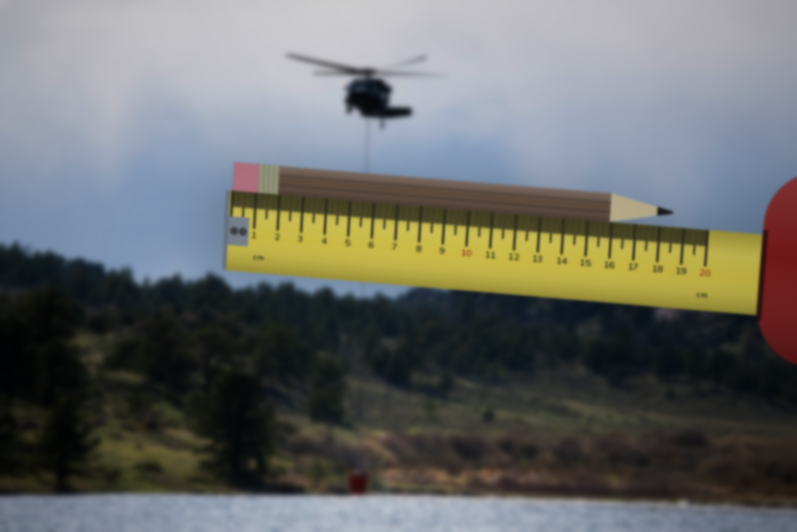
18.5 cm
